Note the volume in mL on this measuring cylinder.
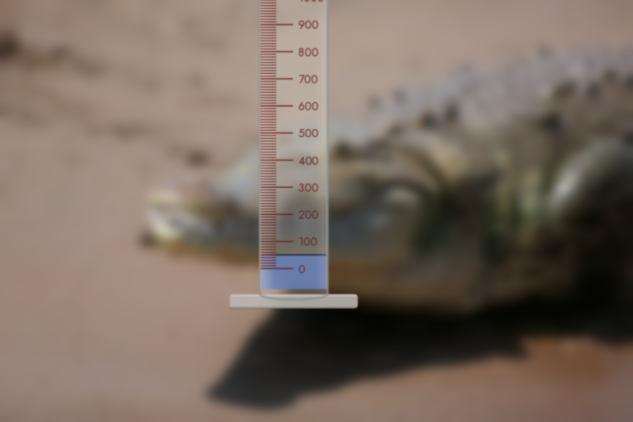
50 mL
